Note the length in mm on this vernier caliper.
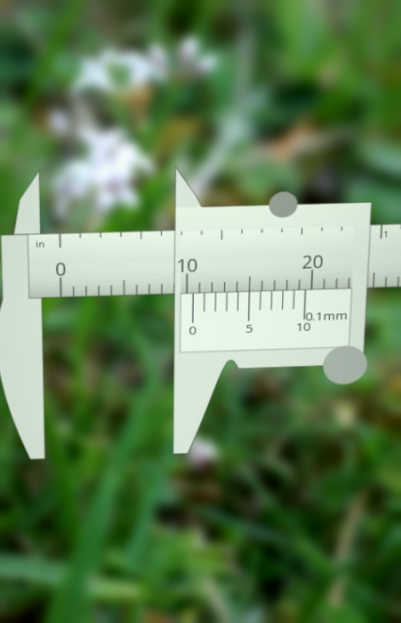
10.5 mm
